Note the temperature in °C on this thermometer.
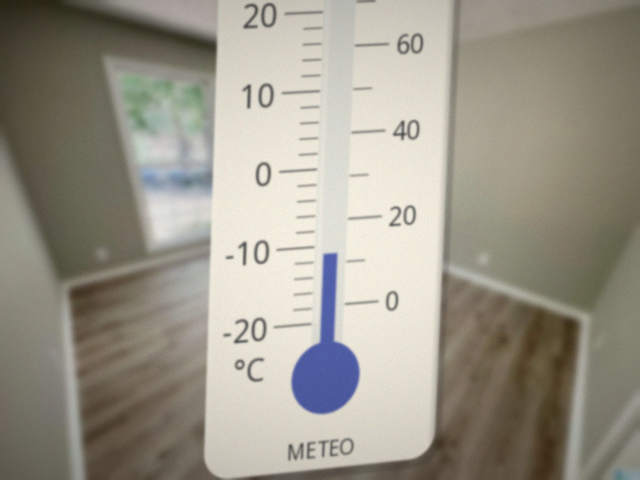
-11 °C
